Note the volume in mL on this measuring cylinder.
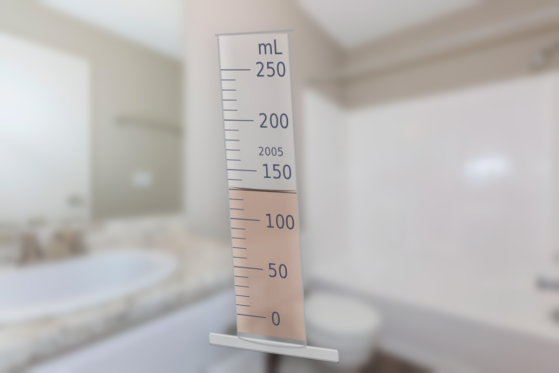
130 mL
